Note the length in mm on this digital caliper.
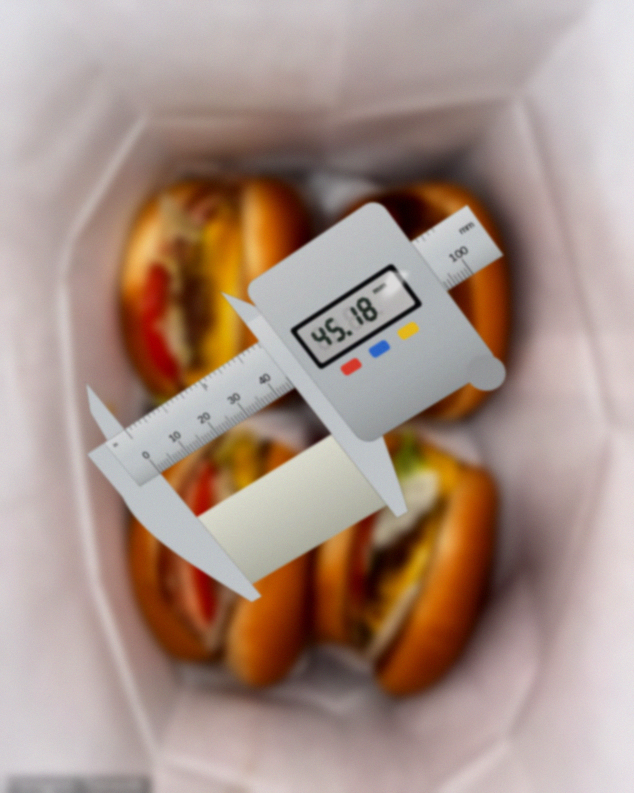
45.18 mm
